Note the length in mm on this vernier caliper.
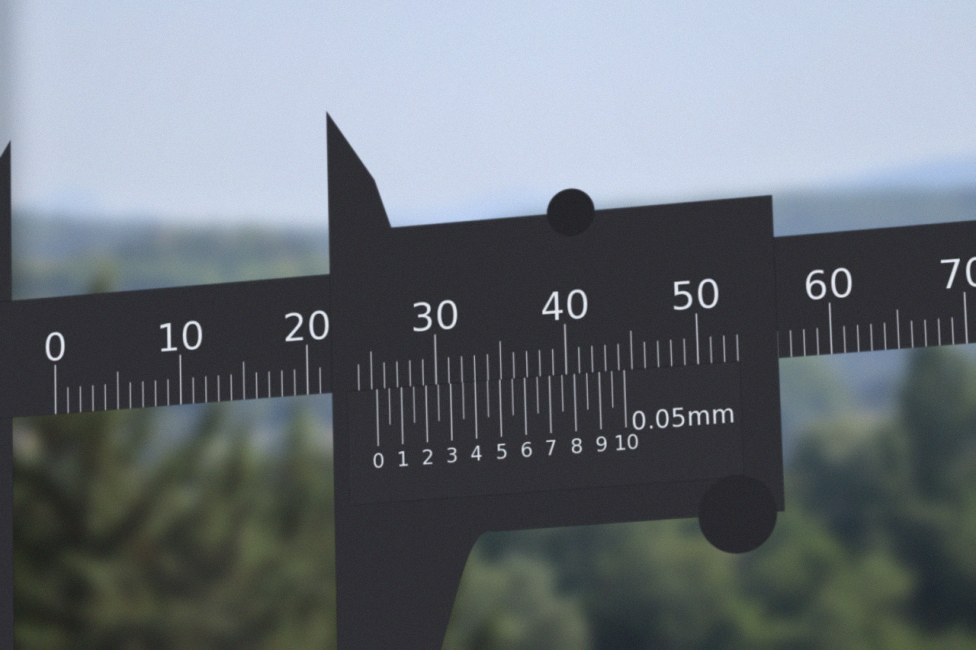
25.4 mm
